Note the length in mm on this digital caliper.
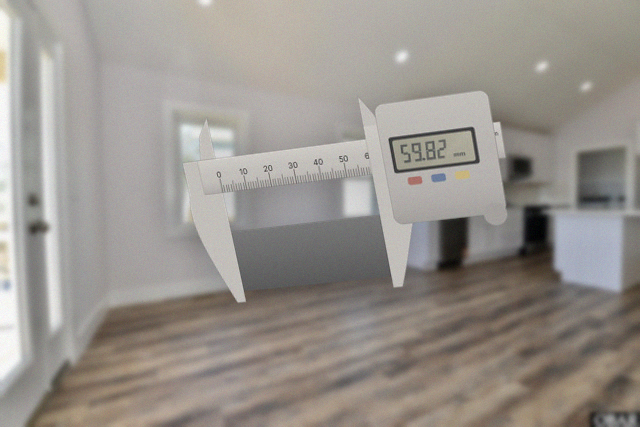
59.82 mm
